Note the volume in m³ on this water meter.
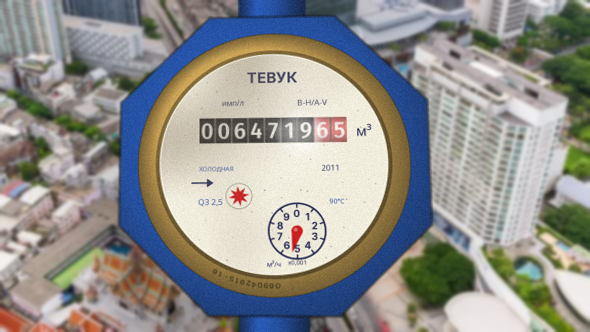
64719.655 m³
